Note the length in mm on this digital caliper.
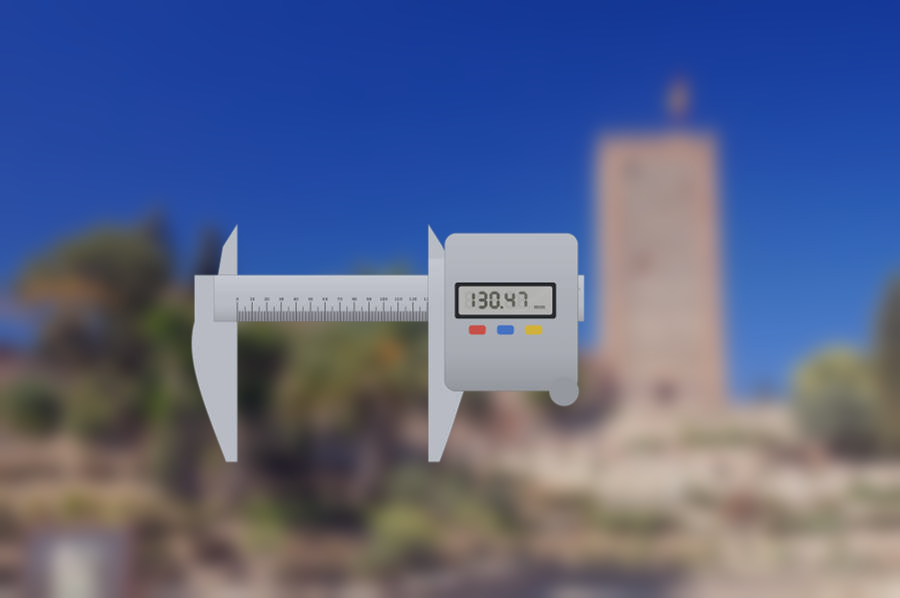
130.47 mm
